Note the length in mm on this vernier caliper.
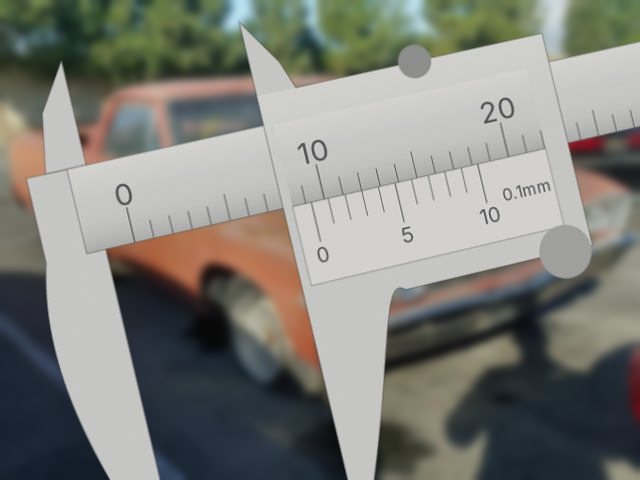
9.3 mm
